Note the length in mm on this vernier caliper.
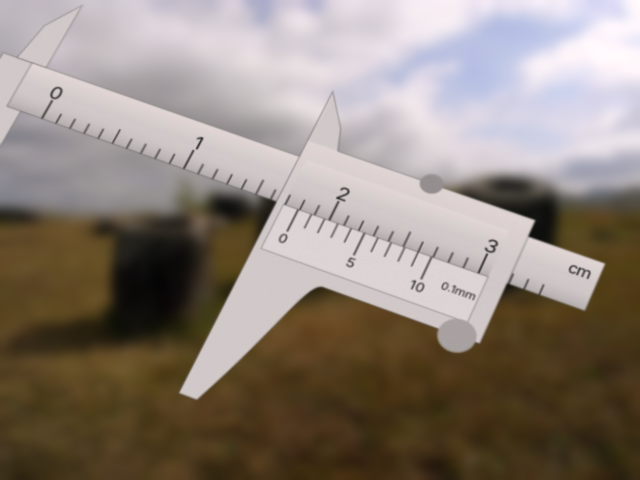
17.9 mm
